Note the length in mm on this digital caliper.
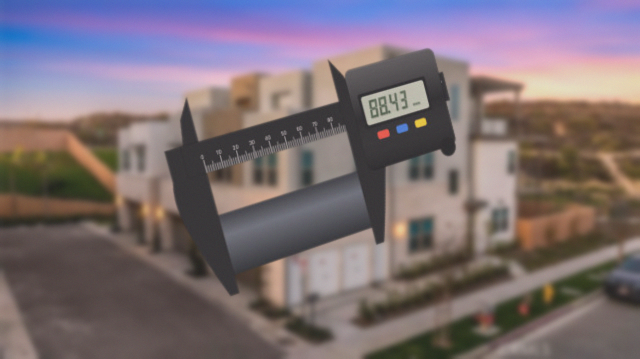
88.43 mm
